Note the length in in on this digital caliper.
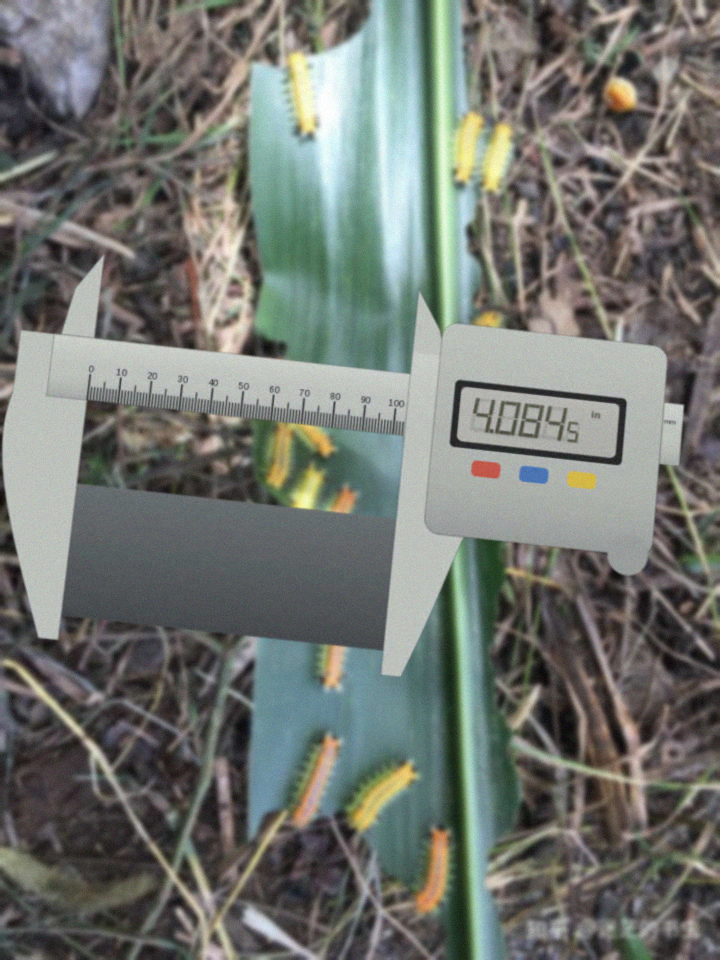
4.0845 in
